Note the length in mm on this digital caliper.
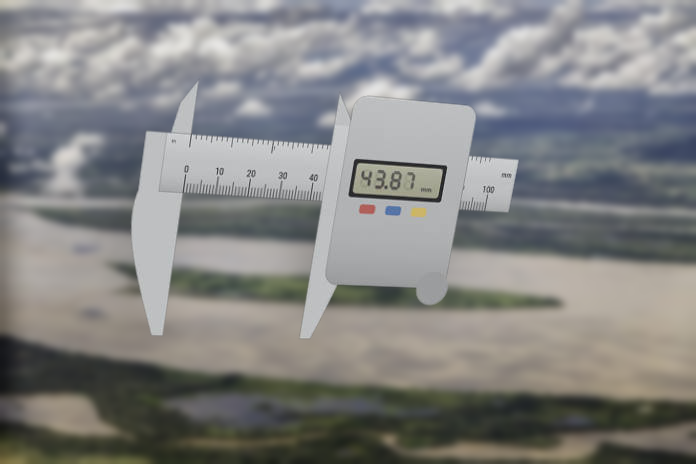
43.87 mm
